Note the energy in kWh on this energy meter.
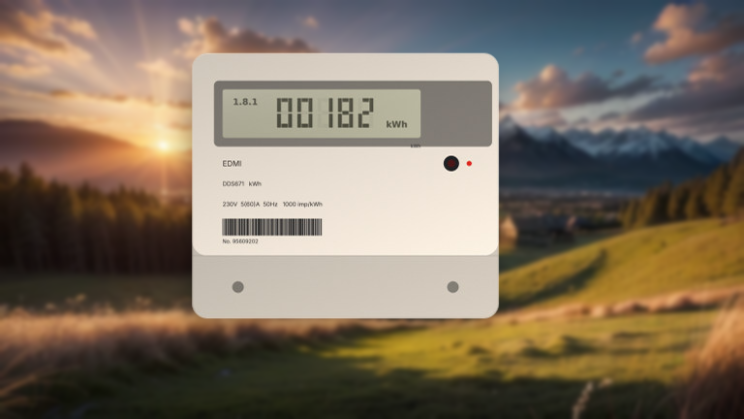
182 kWh
